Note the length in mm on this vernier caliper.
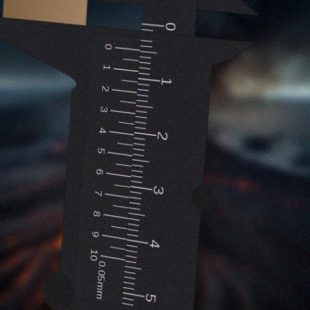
4.8 mm
